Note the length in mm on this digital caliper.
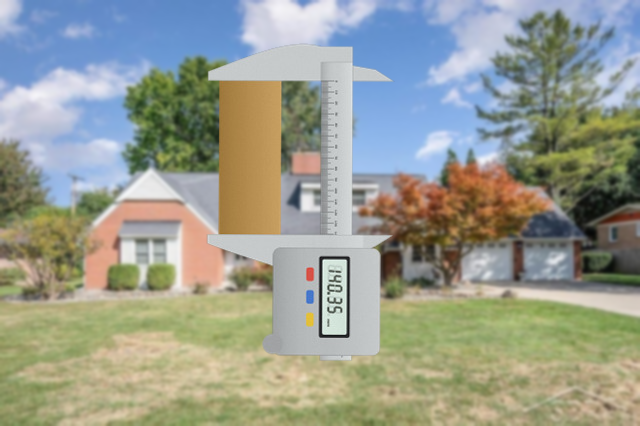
140.35 mm
